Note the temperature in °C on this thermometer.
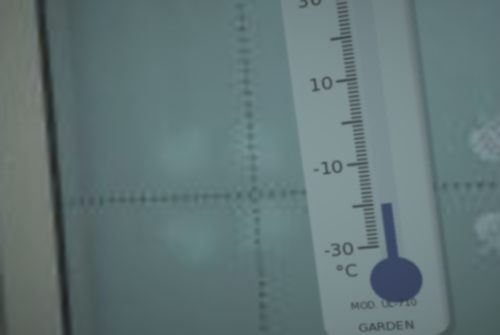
-20 °C
